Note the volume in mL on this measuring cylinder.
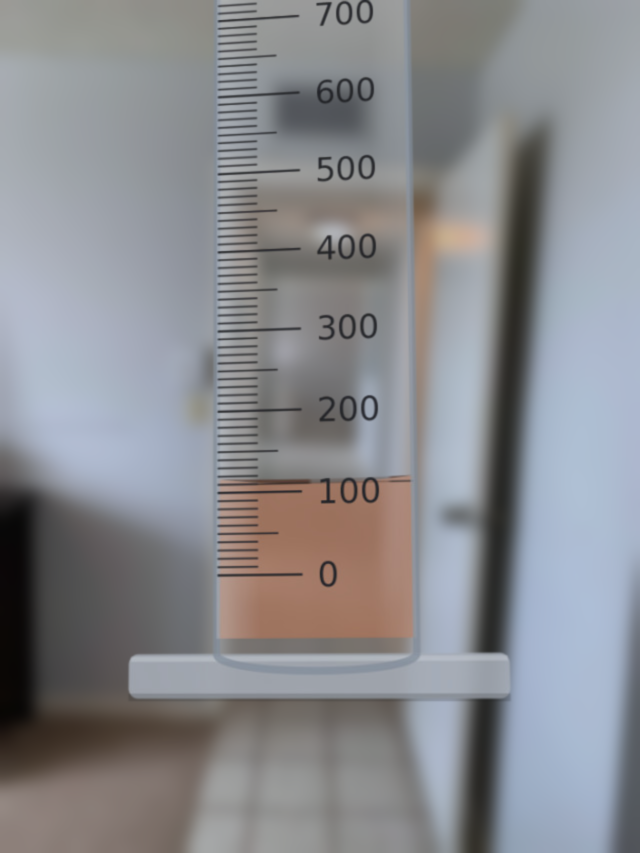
110 mL
